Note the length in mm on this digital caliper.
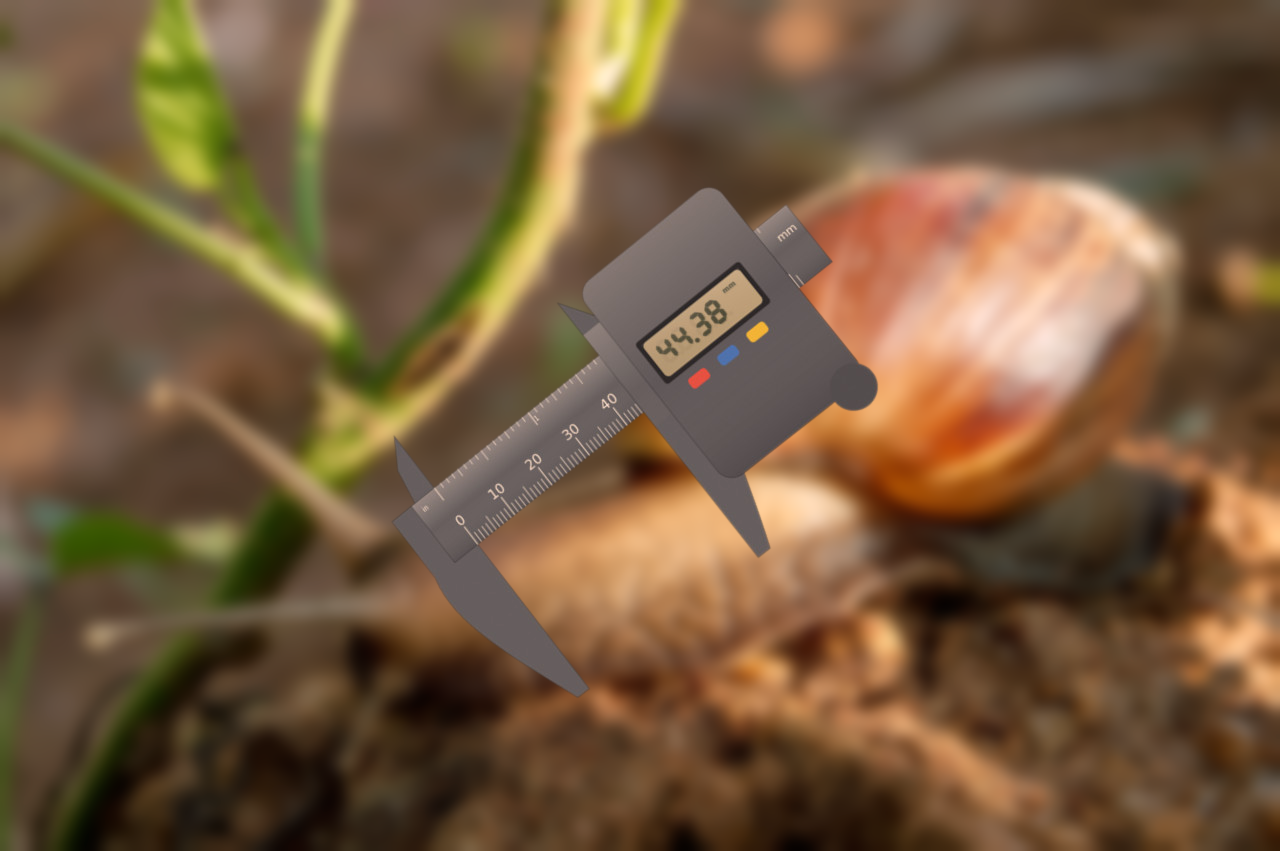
44.38 mm
